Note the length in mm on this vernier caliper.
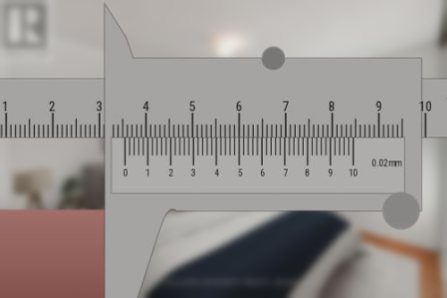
35.5 mm
